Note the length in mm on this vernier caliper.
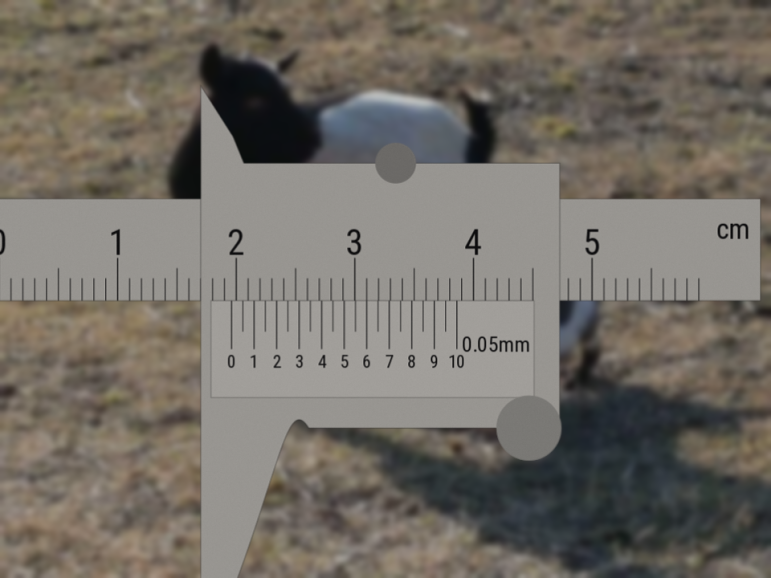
19.6 mm
